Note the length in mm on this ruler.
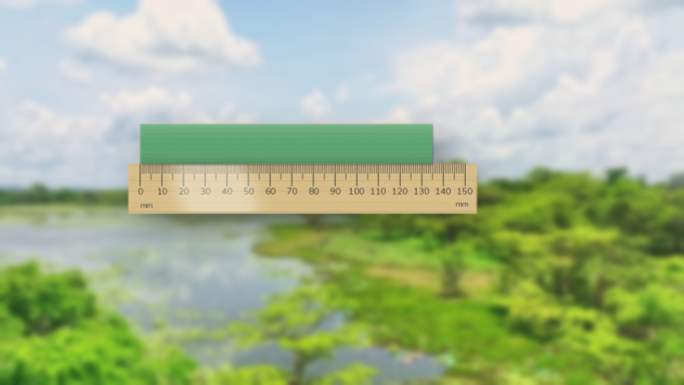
135 mm
